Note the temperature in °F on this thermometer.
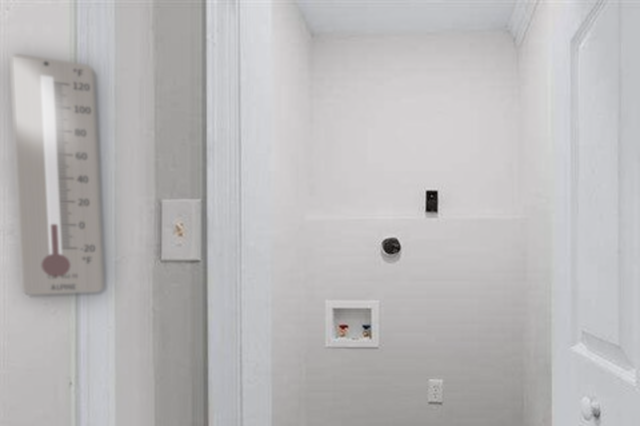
0 °F
